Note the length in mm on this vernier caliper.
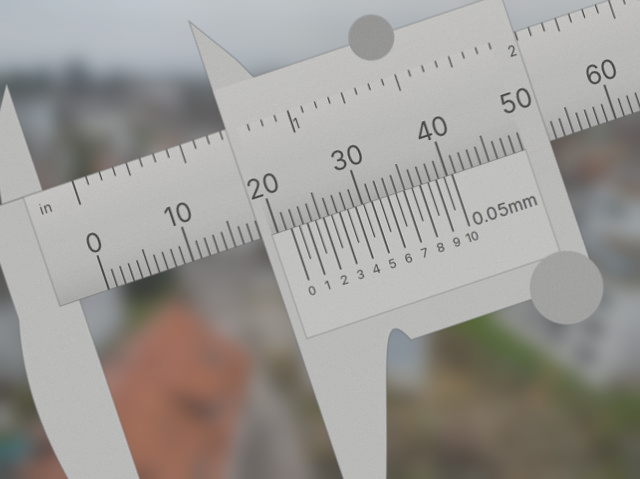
21.6 mm
